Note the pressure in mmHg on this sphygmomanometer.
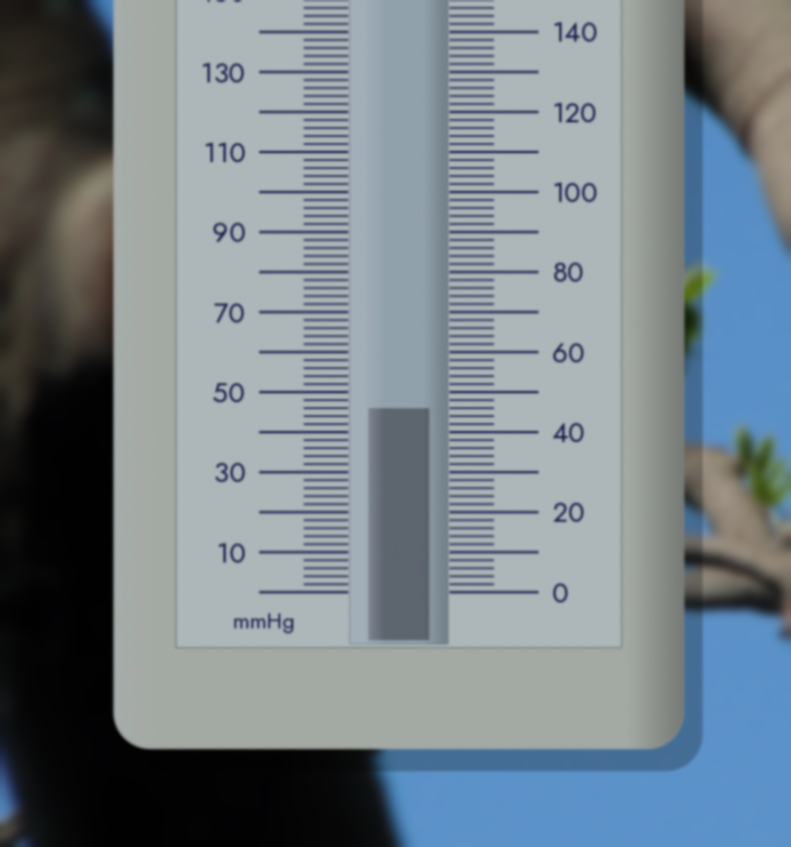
46 mmHg
